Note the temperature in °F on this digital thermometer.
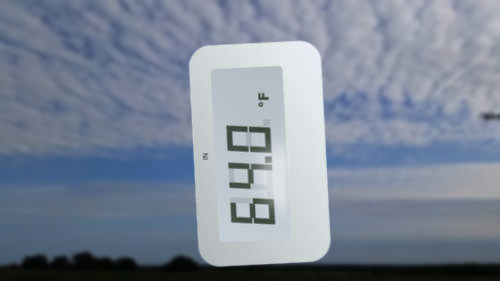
64.0 °F
